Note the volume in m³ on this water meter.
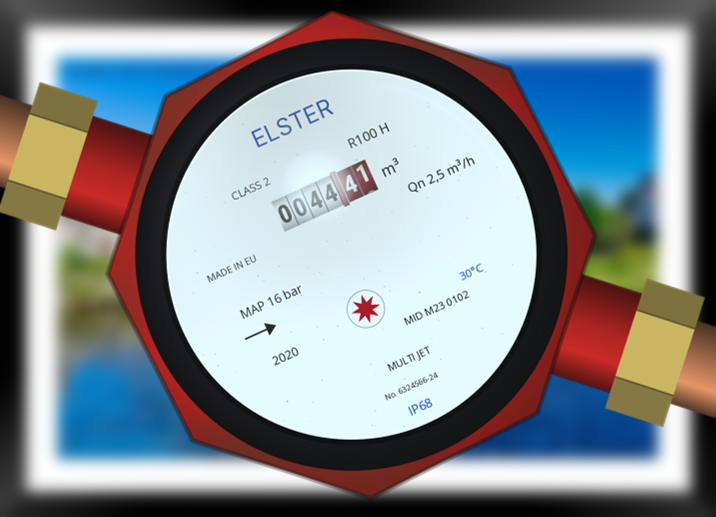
44.41 m³
